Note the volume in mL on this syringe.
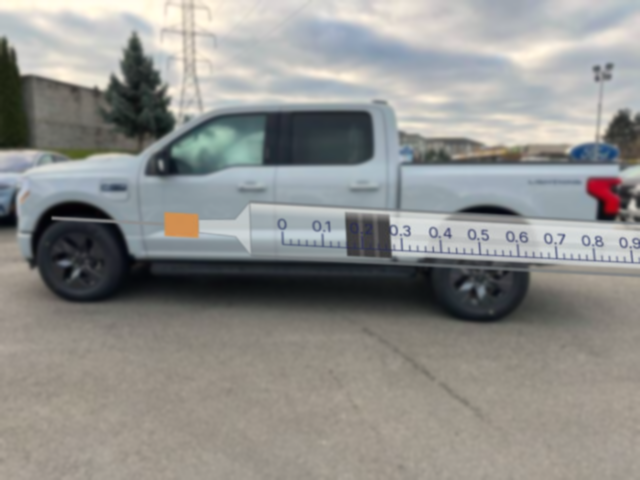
0.16 mL
